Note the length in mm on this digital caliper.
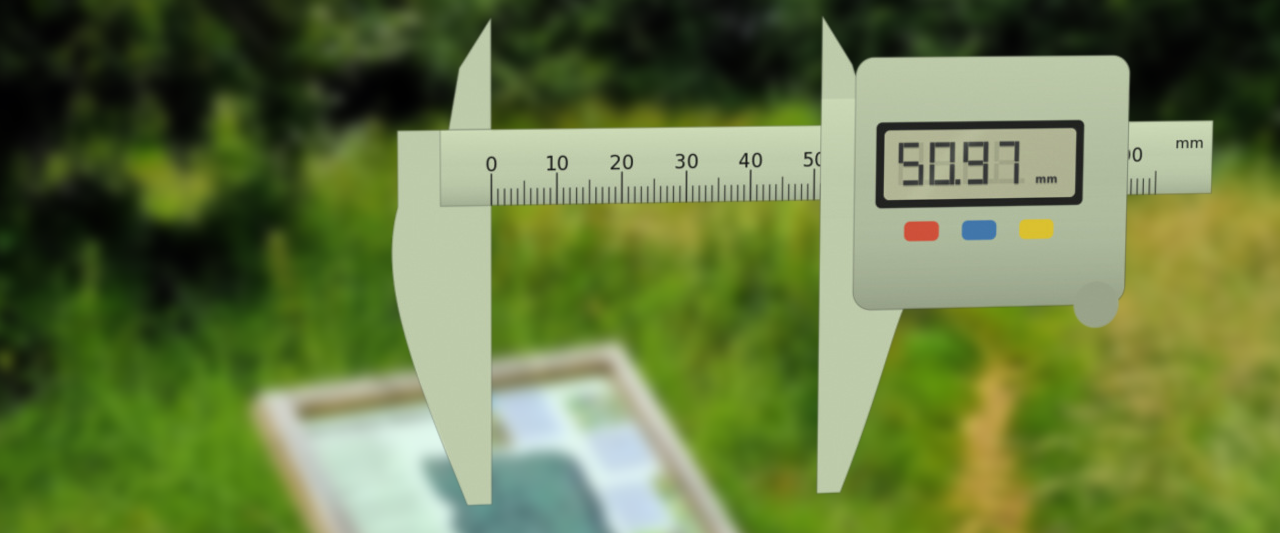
50.97 mm
